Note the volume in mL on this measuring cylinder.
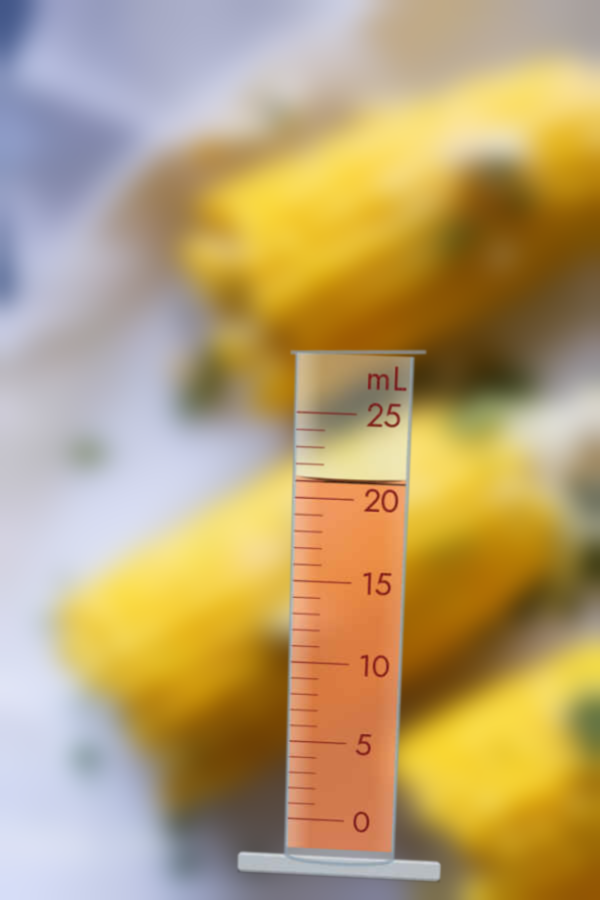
21 mL
